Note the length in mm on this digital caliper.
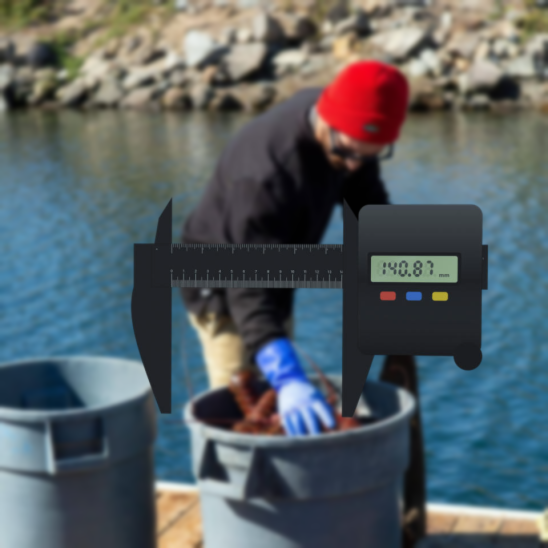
140.87 mm
